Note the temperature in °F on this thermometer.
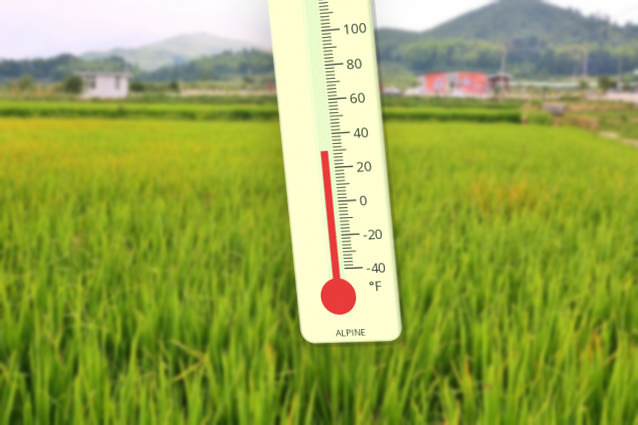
30 °F
